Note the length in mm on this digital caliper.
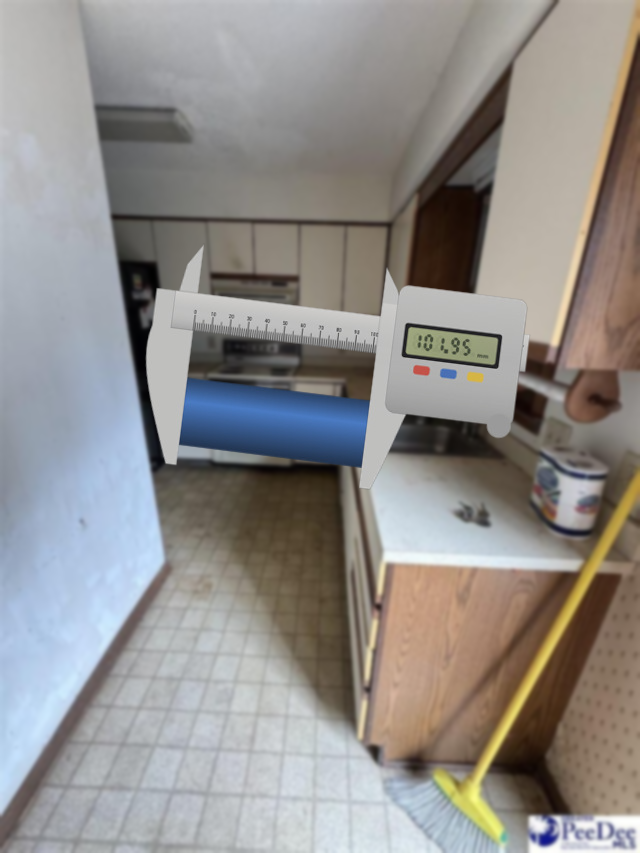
101.95 mm
